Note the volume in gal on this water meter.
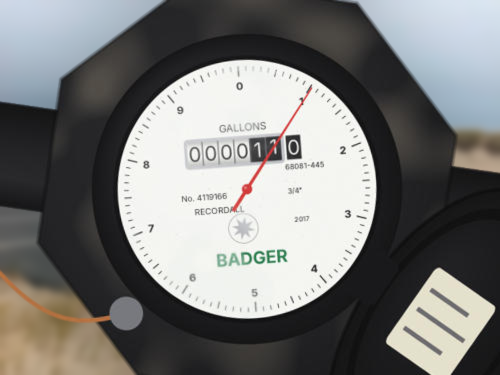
111.0 gal
